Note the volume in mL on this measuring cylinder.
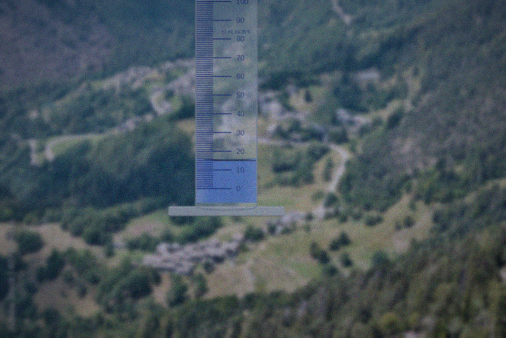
15 mL
